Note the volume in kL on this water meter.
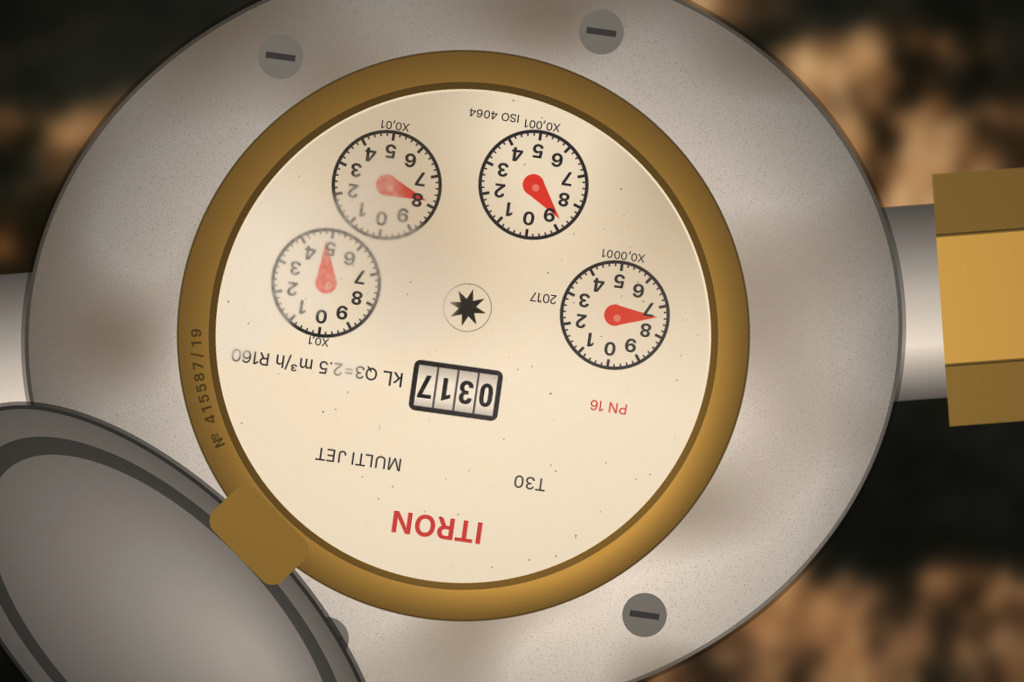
317.4787 kL
